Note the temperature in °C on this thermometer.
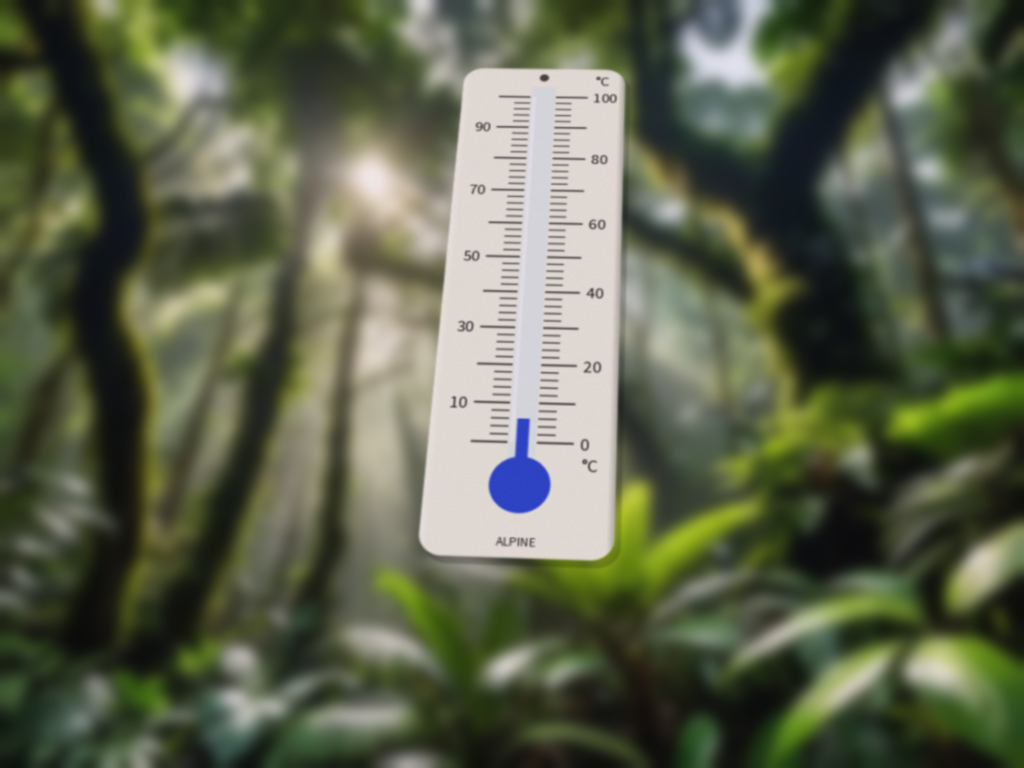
6 °C
